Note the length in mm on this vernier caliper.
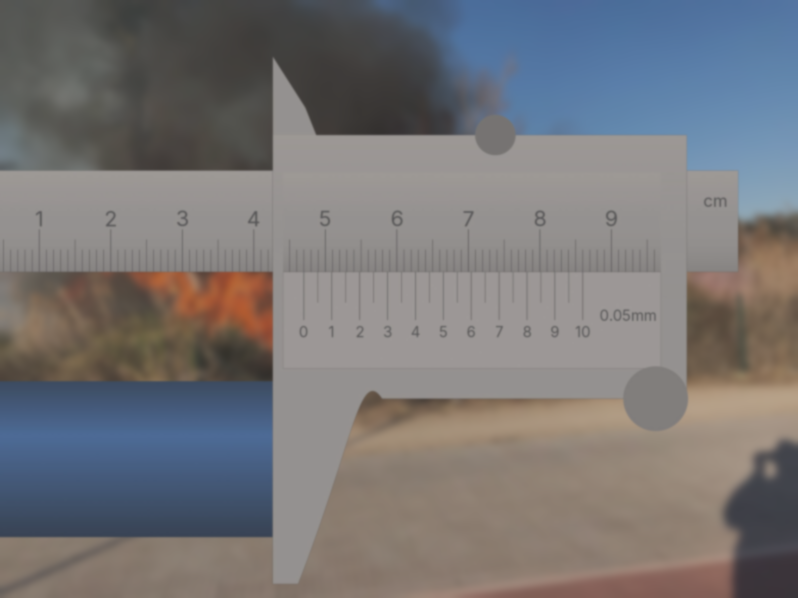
47.0 mm
